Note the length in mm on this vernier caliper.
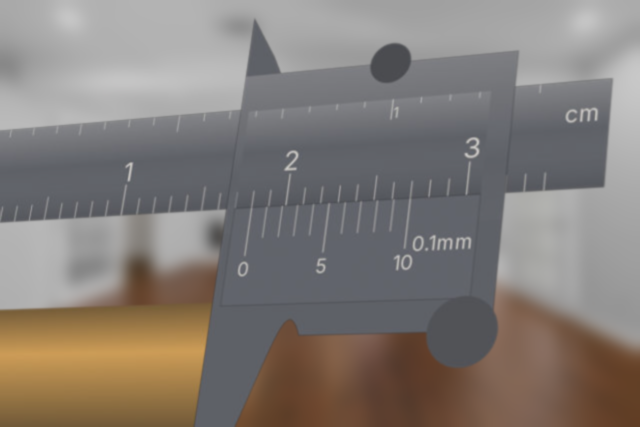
18.0 mm
